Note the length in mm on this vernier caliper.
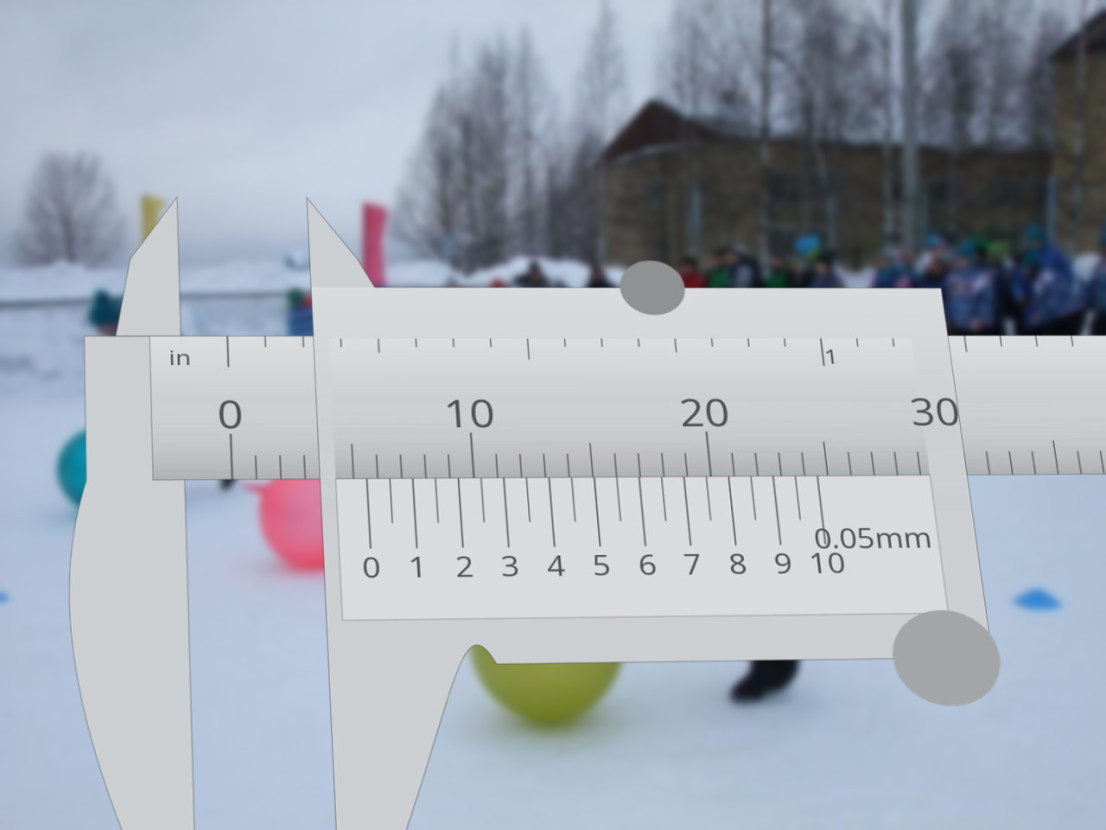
5.55 mm
